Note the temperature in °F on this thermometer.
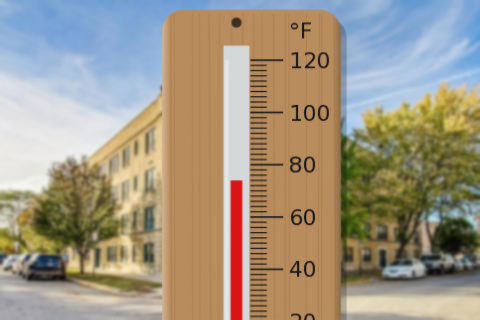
74 °F
